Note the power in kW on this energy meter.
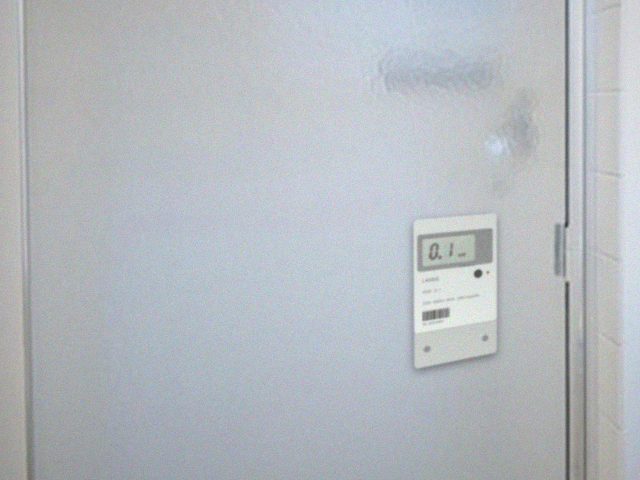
0.1 kW
